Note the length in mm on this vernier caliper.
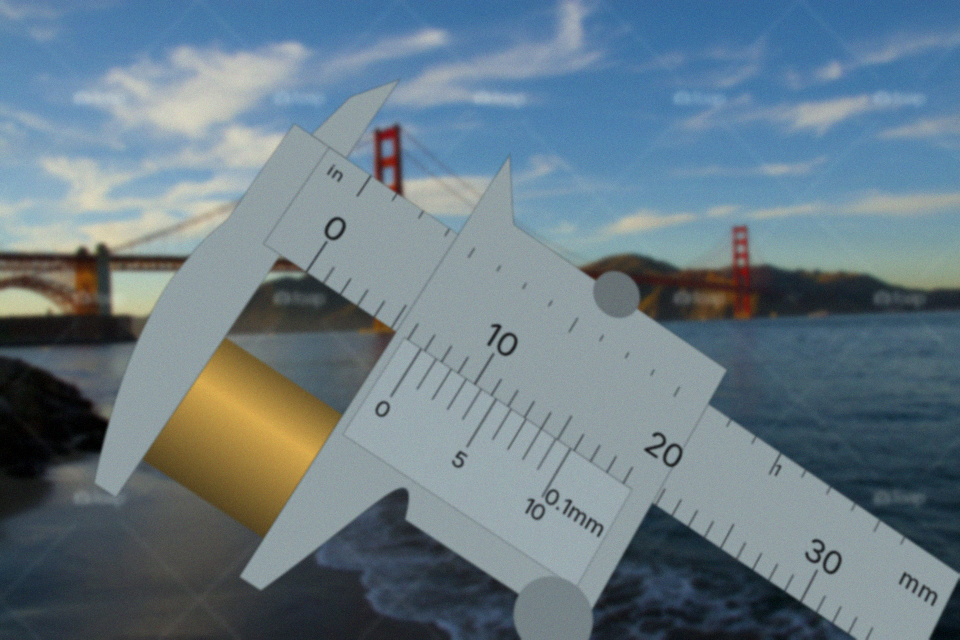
6.8 mm
